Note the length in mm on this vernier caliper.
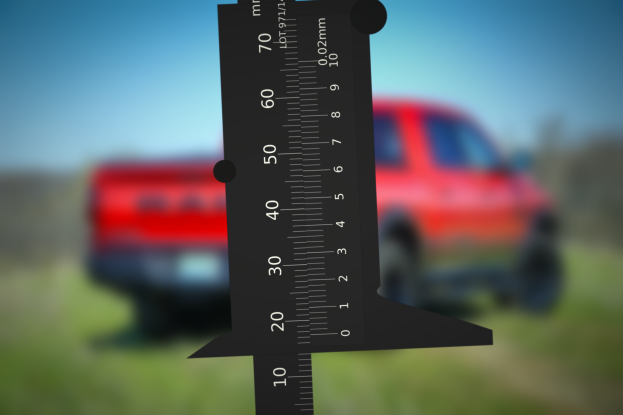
17.4 mm
